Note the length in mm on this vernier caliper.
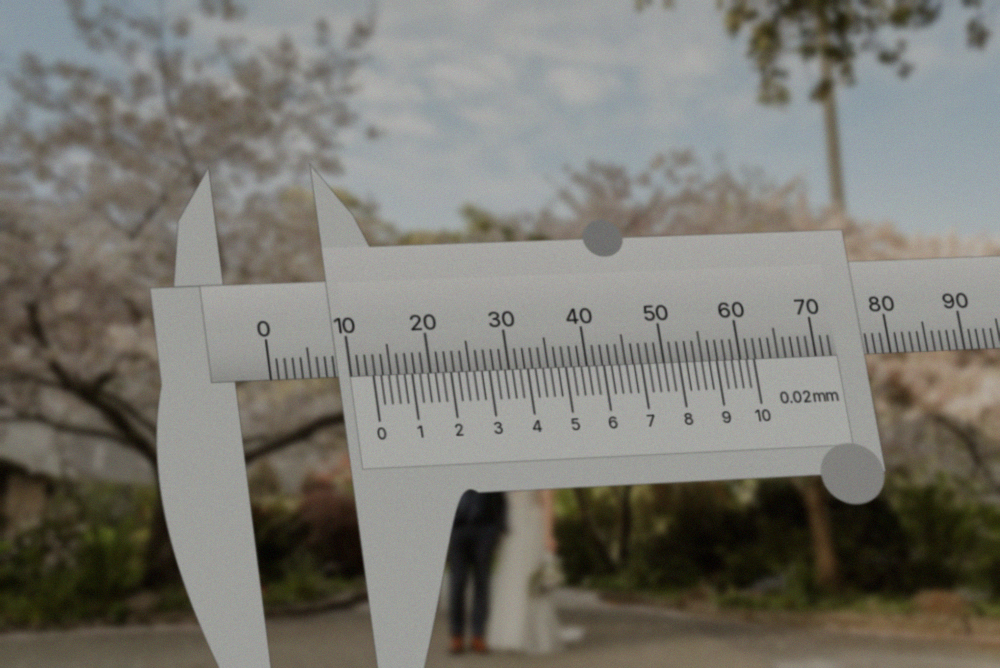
12.8 mm
